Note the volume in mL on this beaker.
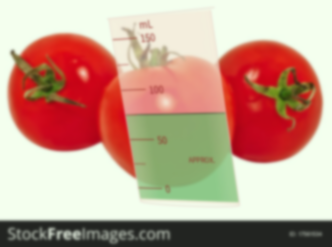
75 mL
